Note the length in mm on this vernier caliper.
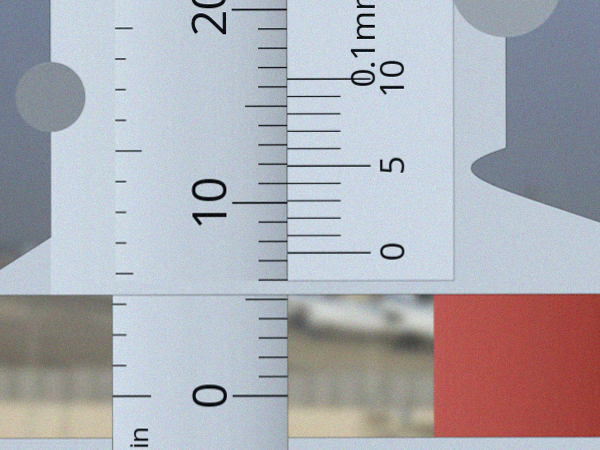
7.4 mm
